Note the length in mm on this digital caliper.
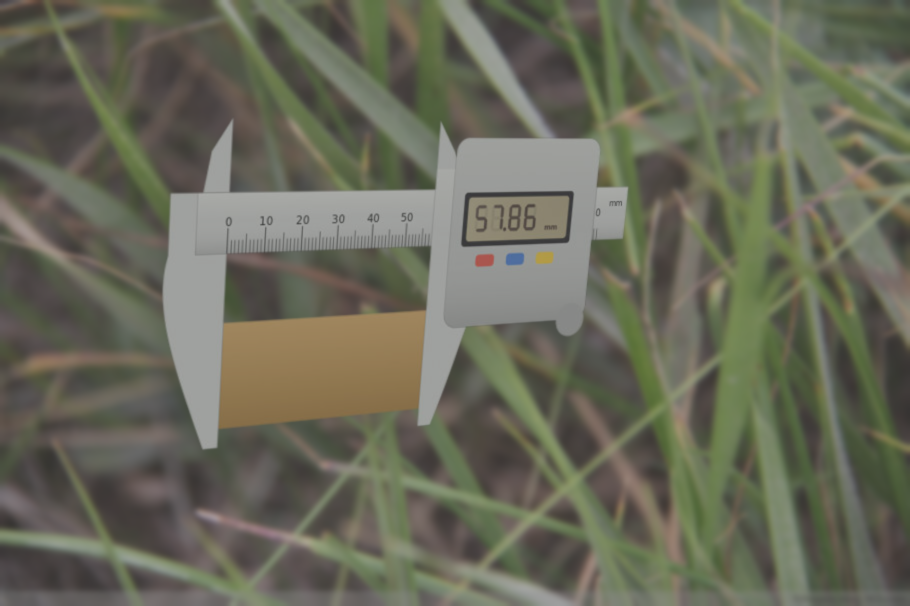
57.86 mm
